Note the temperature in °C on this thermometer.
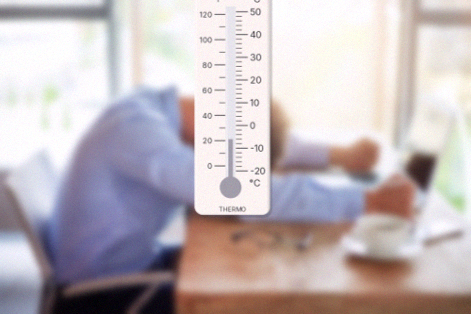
-6 °C
